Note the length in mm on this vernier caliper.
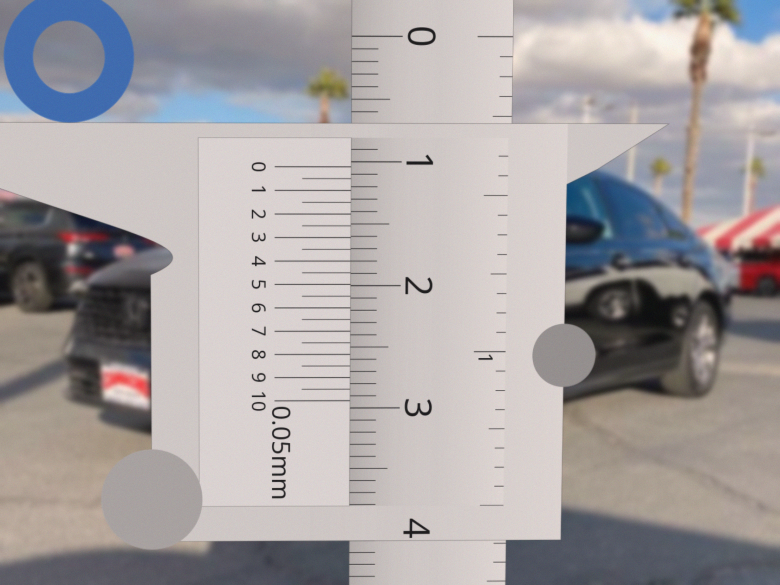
10.4 mm
